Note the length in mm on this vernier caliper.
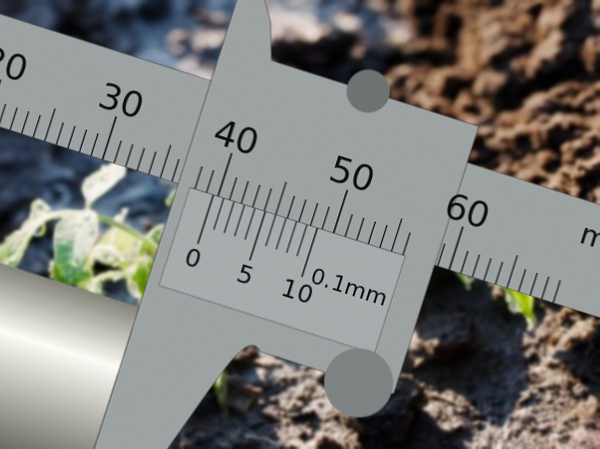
39.6 mm
